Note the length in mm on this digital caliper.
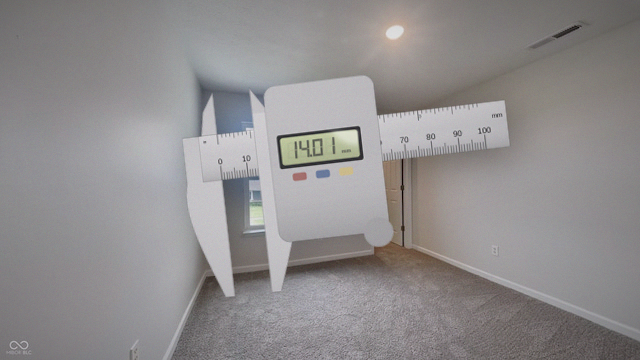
14.01 mm
